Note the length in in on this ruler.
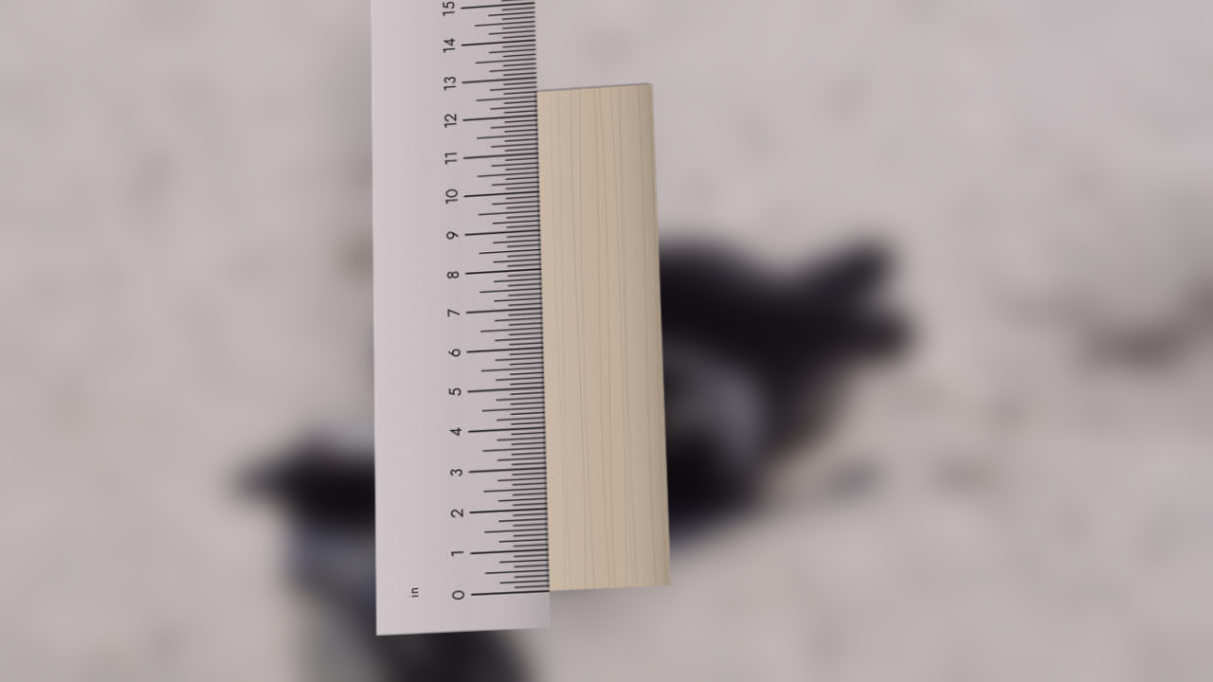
12.625 in
